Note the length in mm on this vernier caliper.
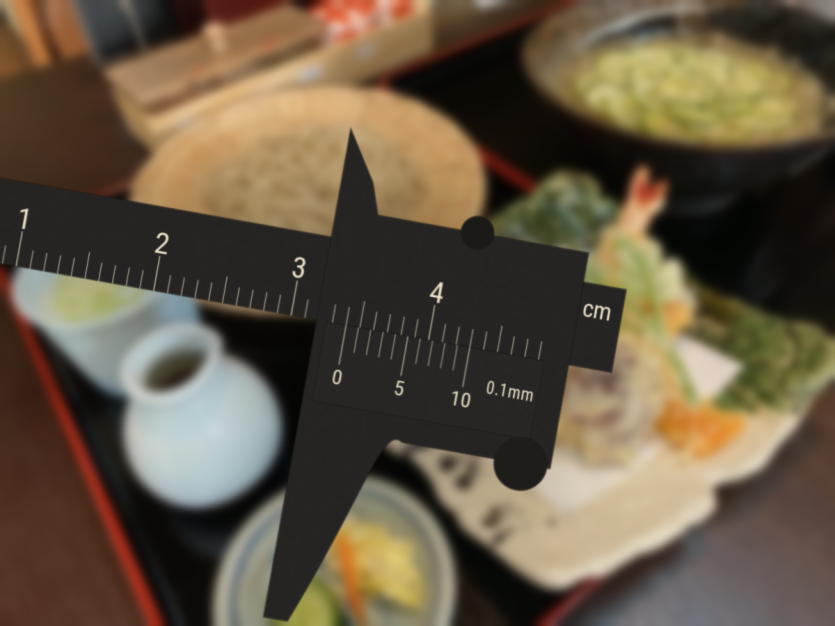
34.0 mm
